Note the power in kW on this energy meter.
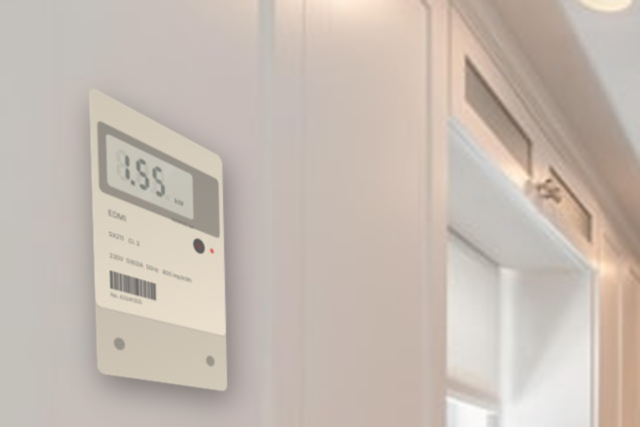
1.55 kW
